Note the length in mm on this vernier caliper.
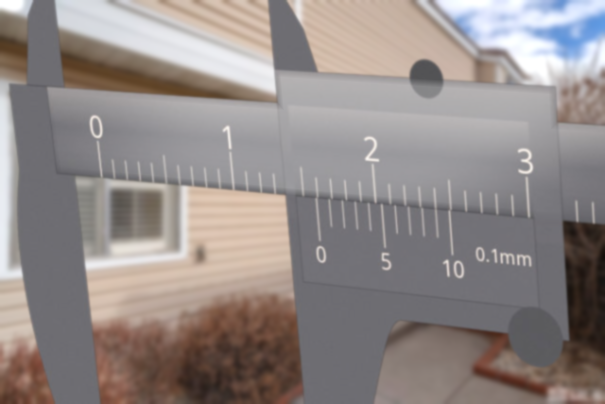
15.9 mm
